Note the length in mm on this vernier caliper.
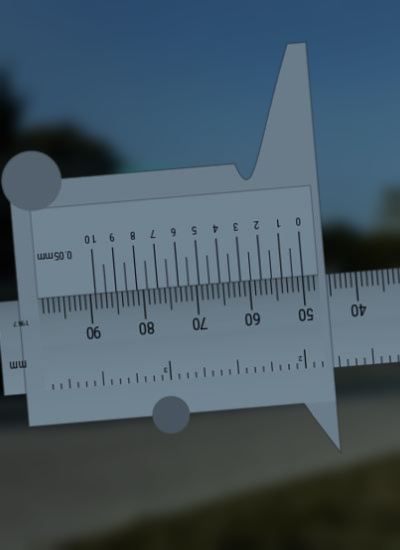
50.0 mm
